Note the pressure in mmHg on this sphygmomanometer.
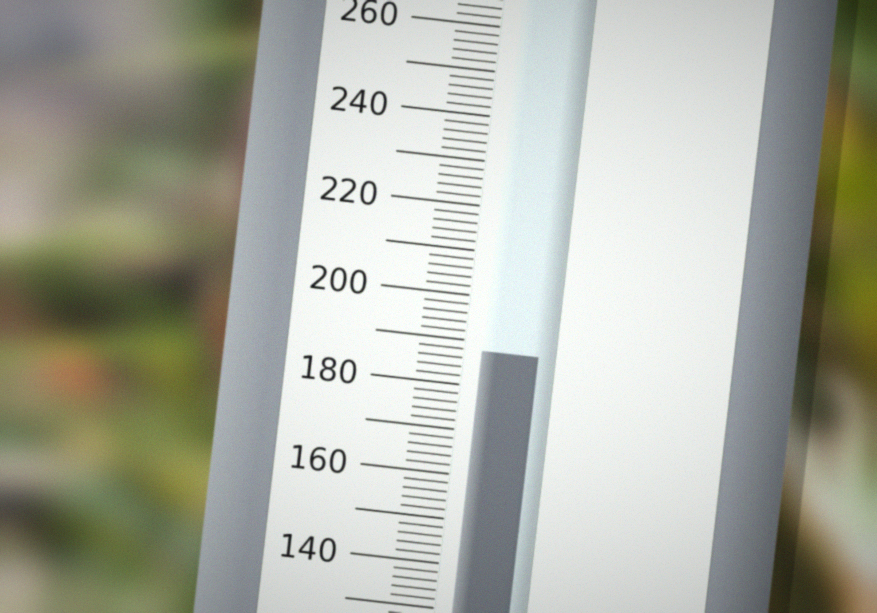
188 mmHg
